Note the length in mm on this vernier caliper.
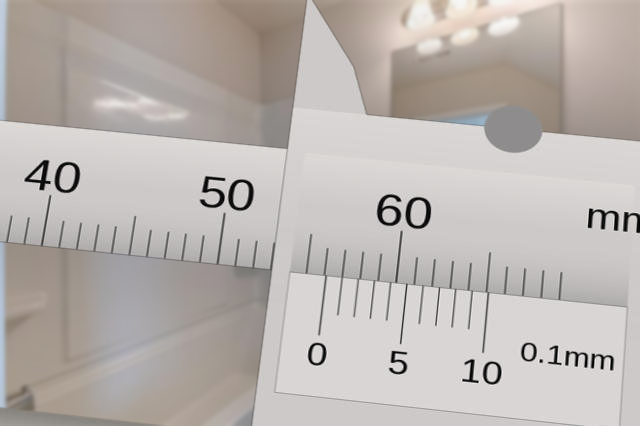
56.1 mm
